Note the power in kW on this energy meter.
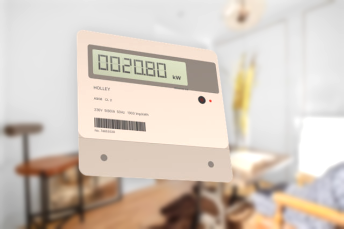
20.80 kW
